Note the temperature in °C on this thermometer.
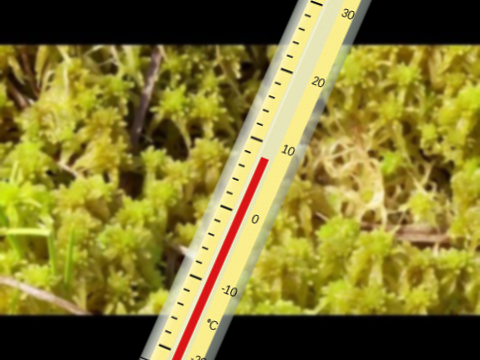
8 °C
